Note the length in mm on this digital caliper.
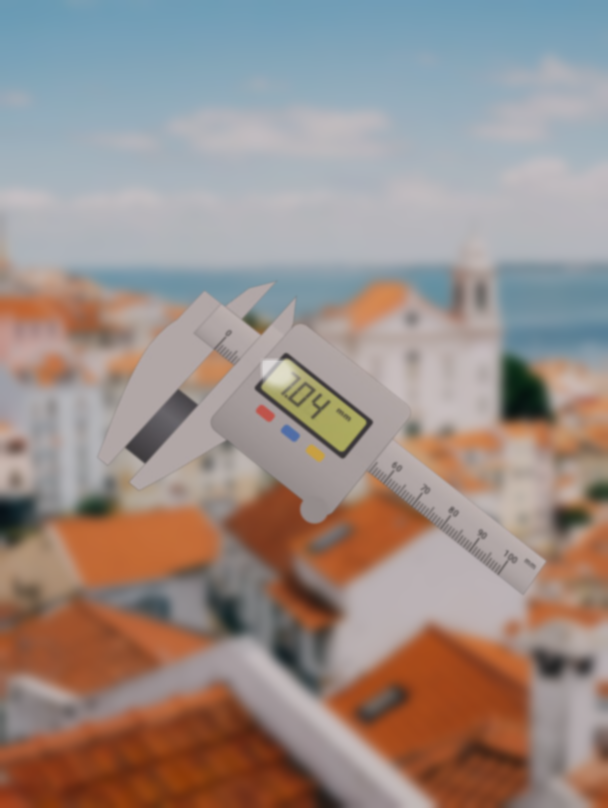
7.04 mm
